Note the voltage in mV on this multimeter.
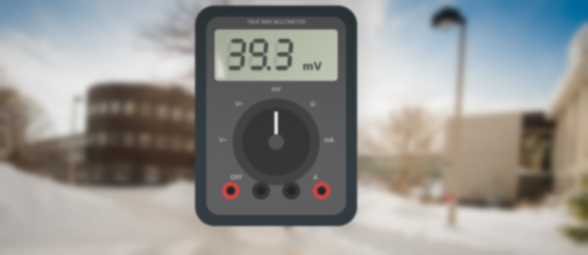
39.3 mV
